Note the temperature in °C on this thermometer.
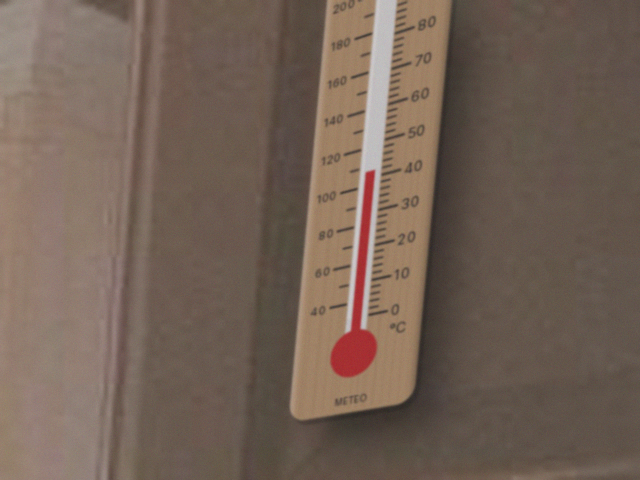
42 °C
